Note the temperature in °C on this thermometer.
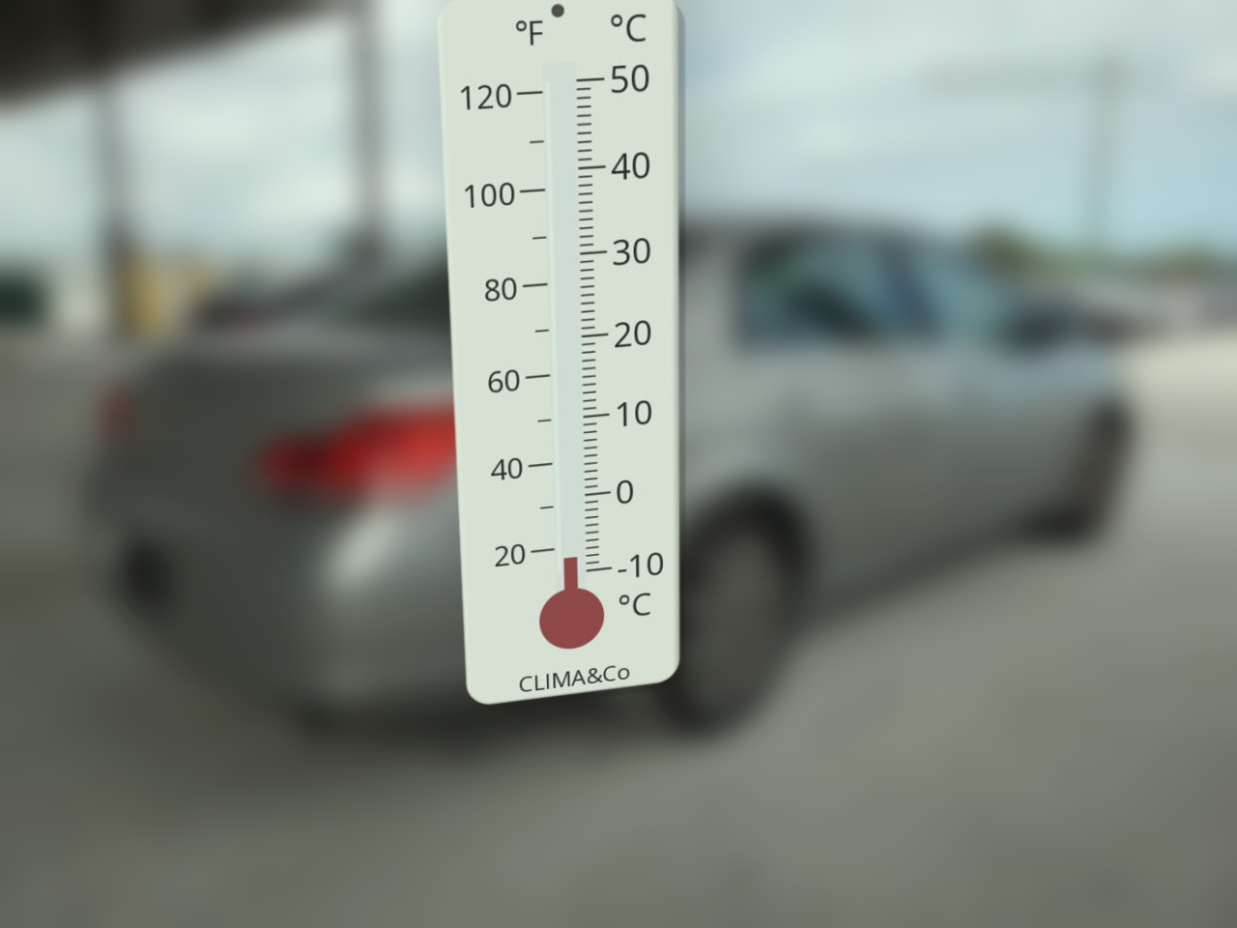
-8 °C
